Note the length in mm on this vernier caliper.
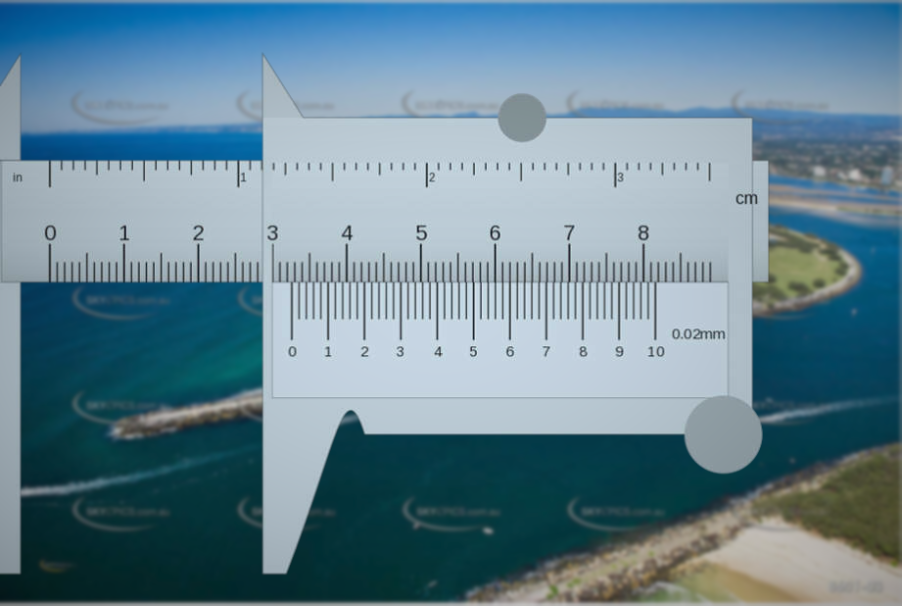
32.6 mm
